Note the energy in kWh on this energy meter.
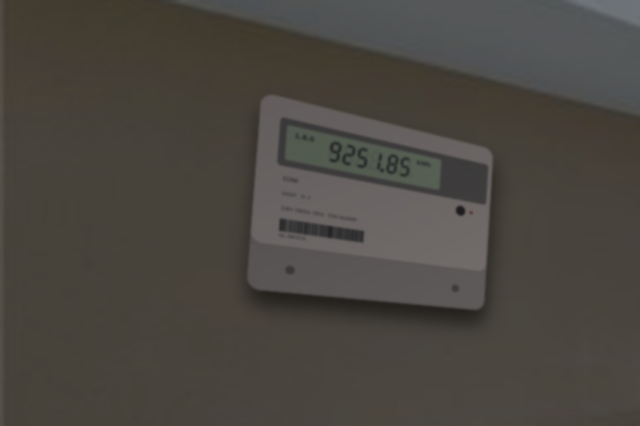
9251.85 kWh
